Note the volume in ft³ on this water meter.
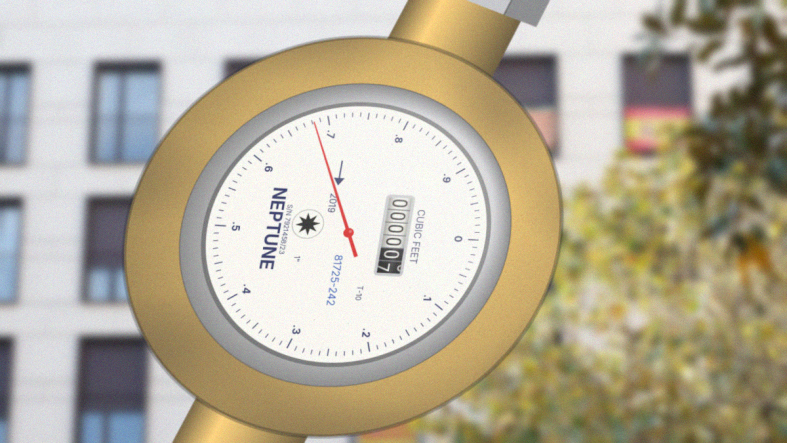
6.68 ft³
